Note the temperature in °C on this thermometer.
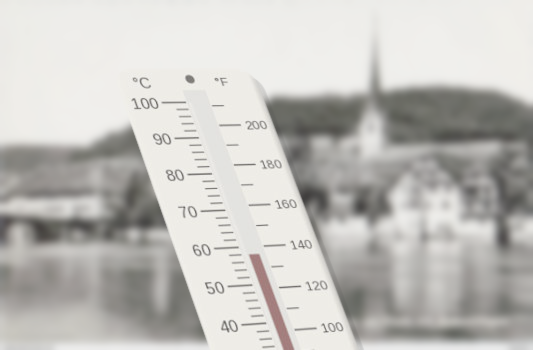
58 °C
